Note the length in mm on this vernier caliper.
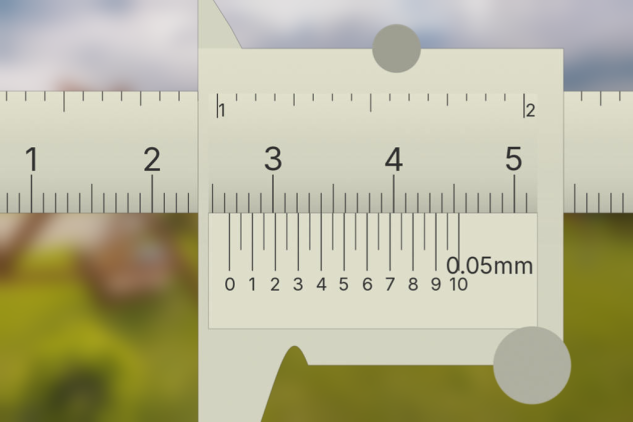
26.4 mm
